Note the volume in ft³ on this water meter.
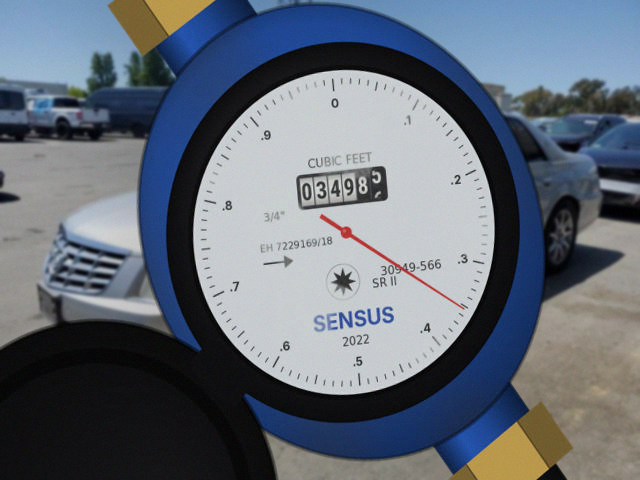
34985.35 ft³
